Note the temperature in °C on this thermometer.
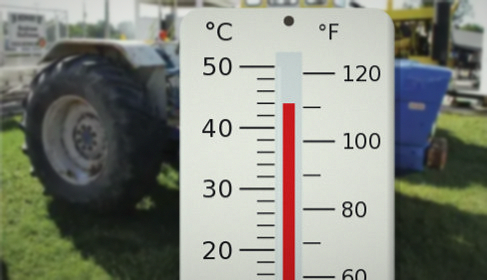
44 °C
